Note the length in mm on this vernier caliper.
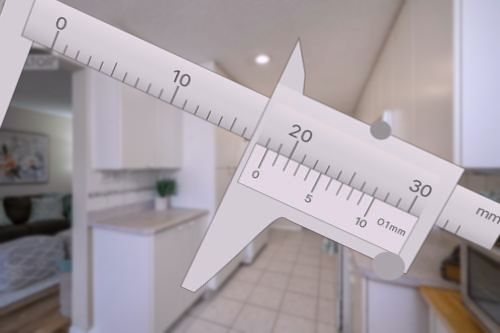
18.2 mm
